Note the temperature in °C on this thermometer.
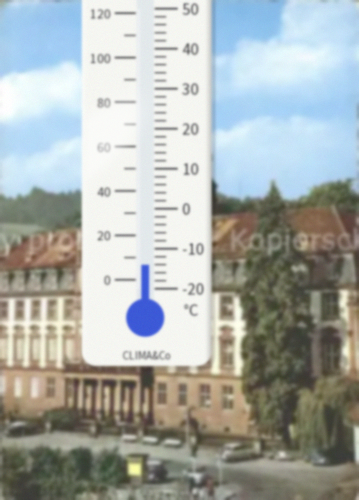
-14 °C
